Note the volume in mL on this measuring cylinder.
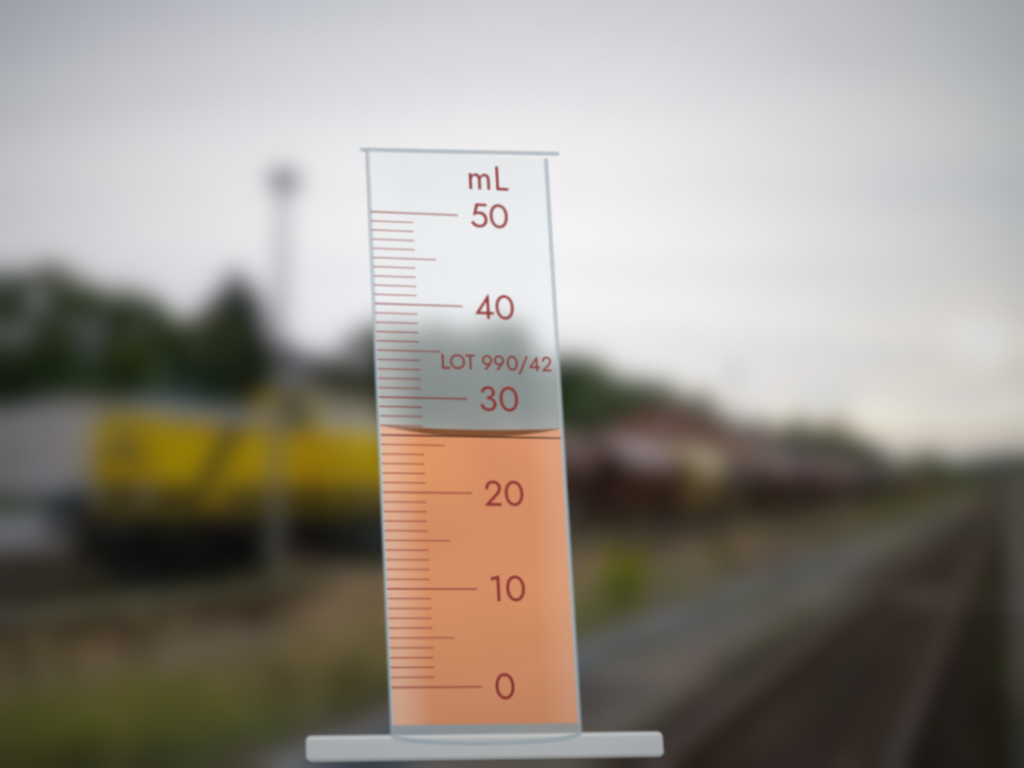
26 mL
